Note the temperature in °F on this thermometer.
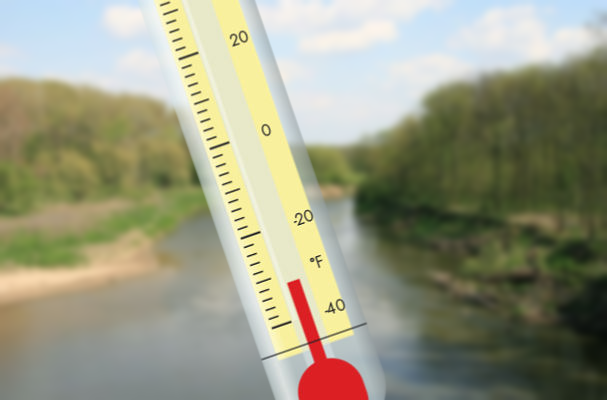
-32 °F
